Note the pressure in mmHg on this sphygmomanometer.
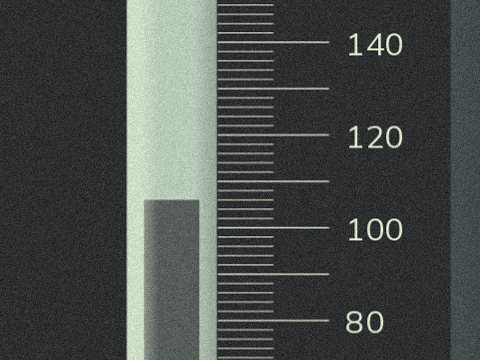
106 mmHg
